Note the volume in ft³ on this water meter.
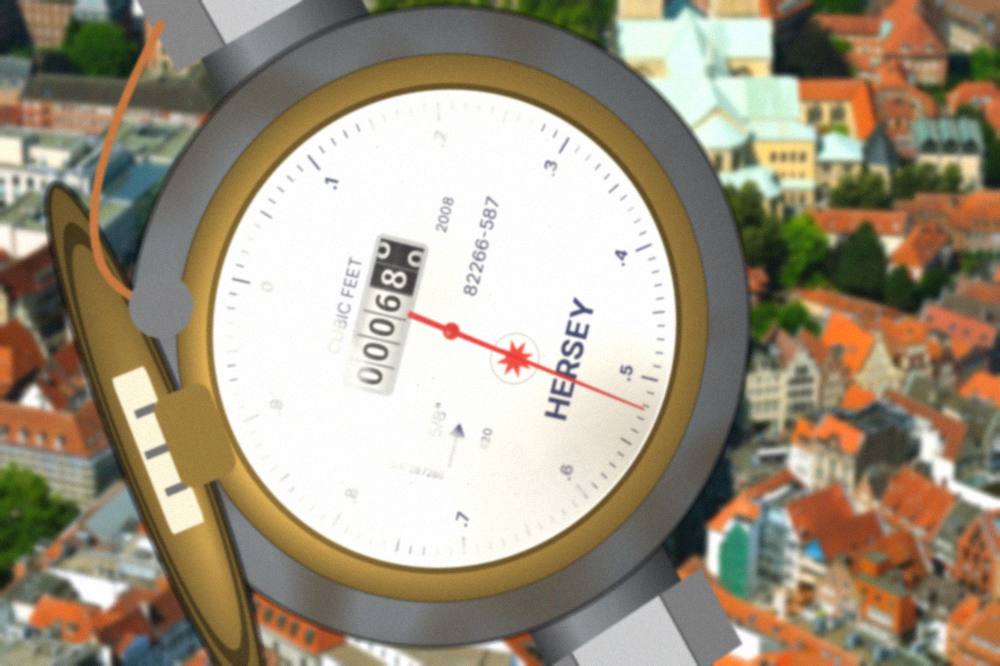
688.52 ft³
